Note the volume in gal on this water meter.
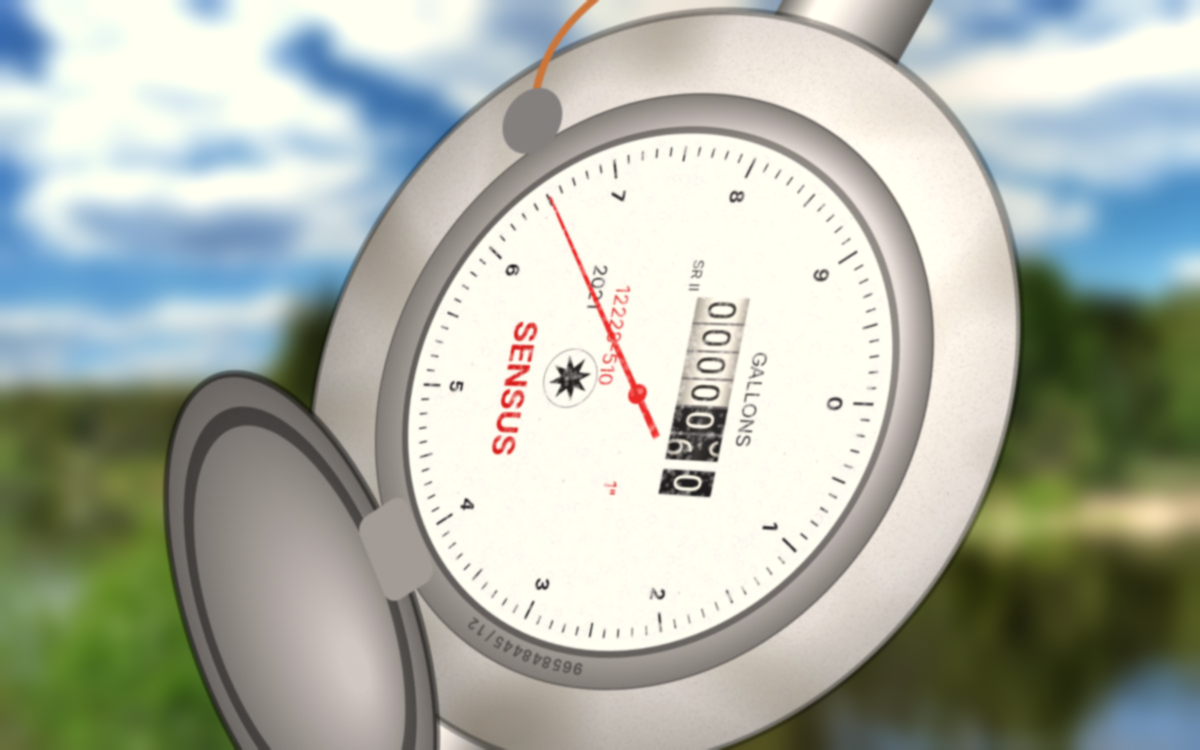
56.5 gal
